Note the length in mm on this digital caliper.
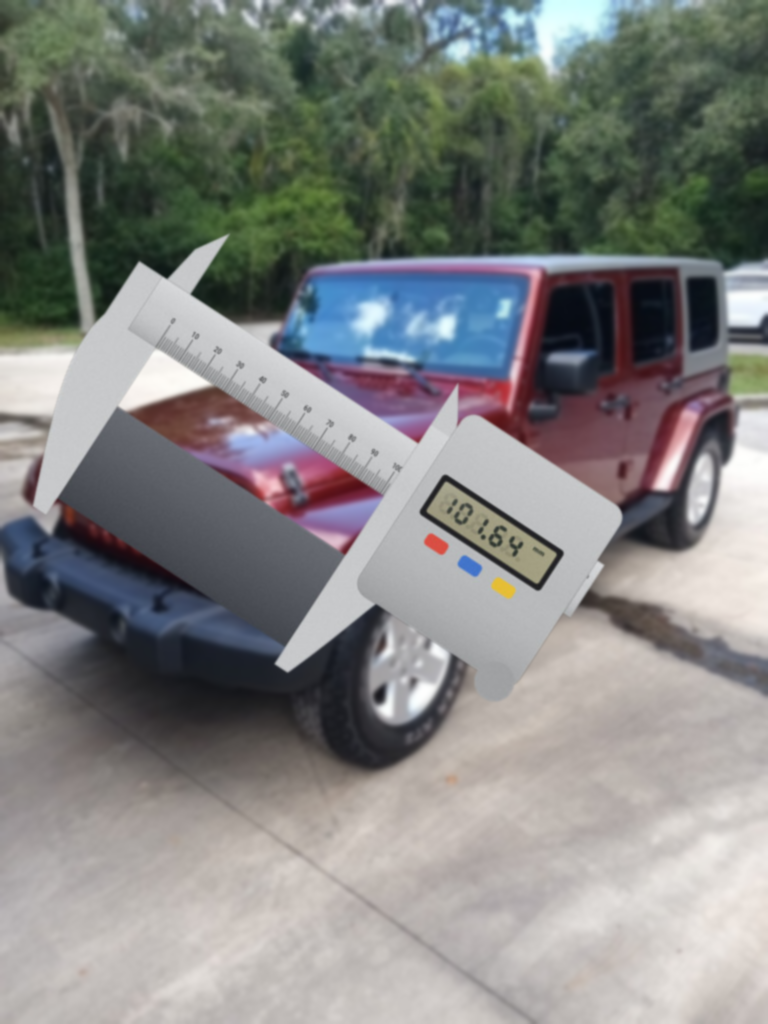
101.64 mm
